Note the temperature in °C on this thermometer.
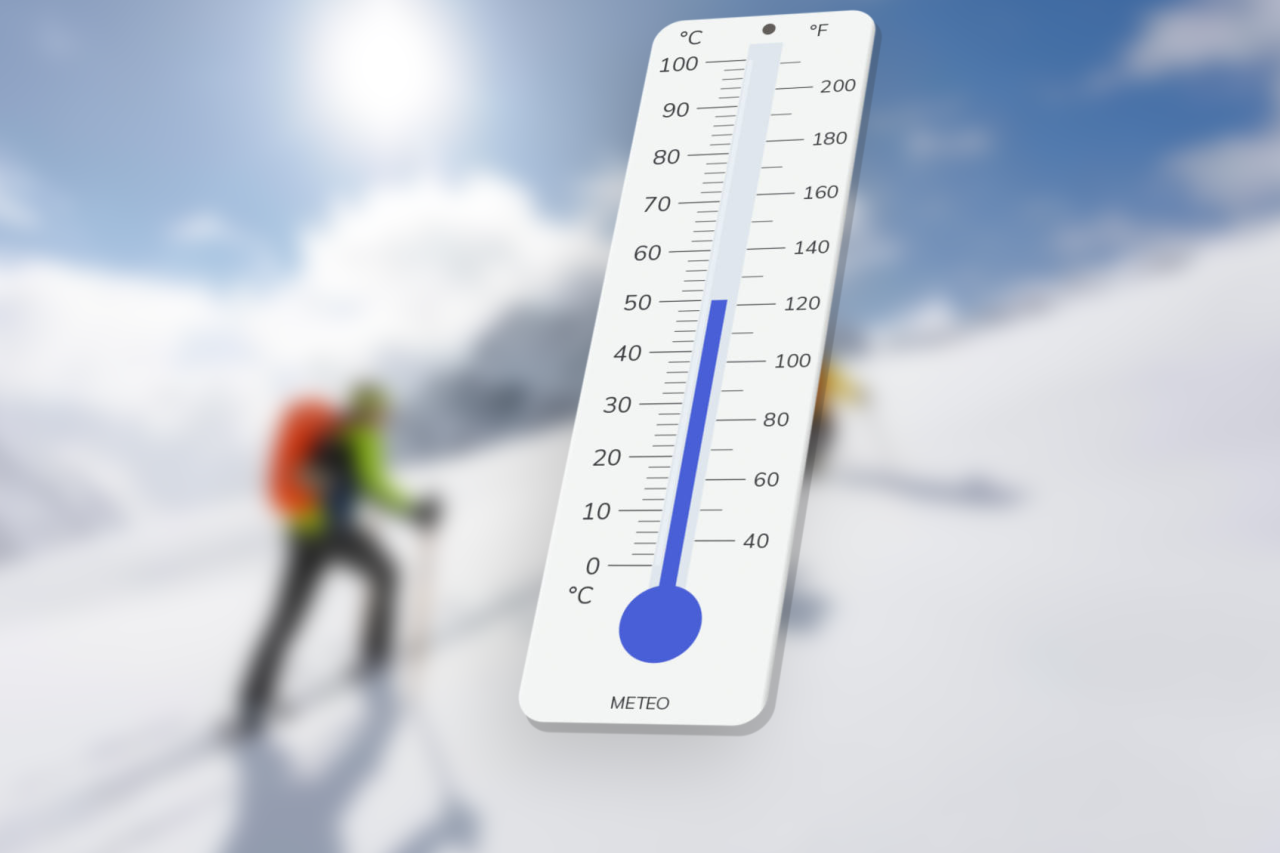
50 °C
